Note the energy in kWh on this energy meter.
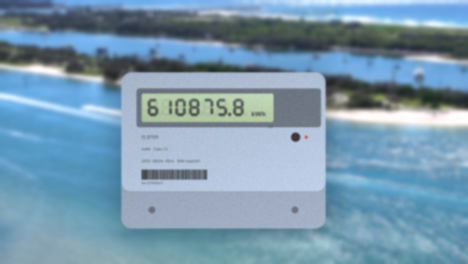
610875.8 kWh
